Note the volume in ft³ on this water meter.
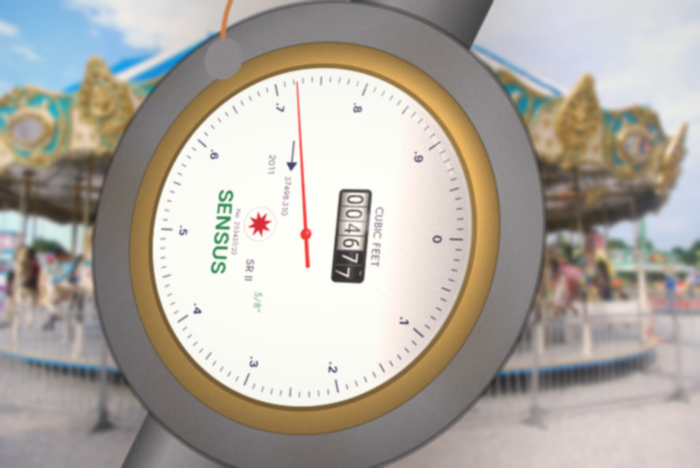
4676.72 ft³
